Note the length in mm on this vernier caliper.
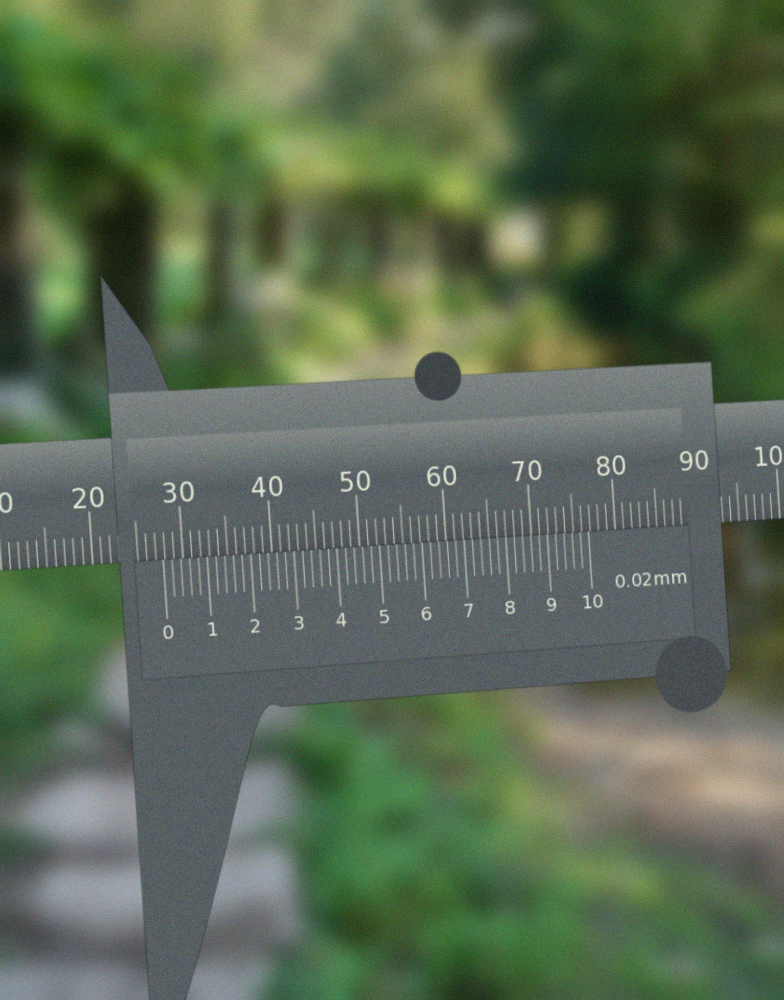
27.8 mm
